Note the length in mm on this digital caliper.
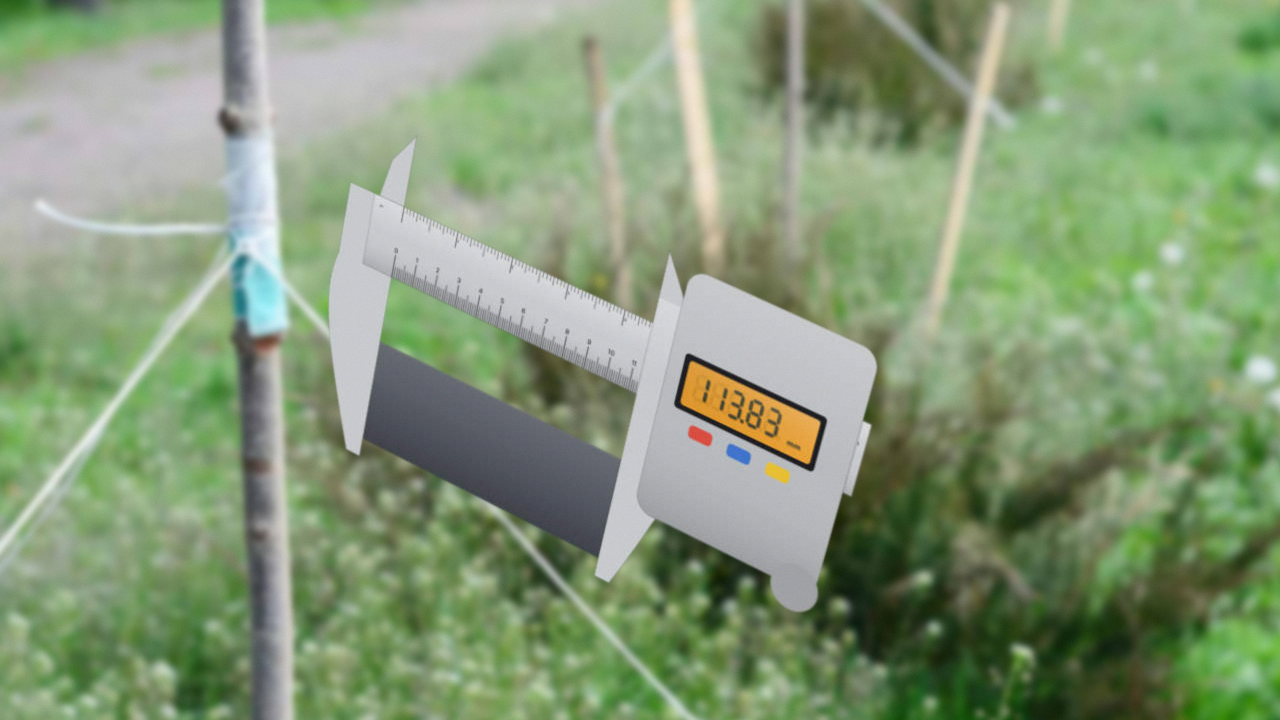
113.83 mm
